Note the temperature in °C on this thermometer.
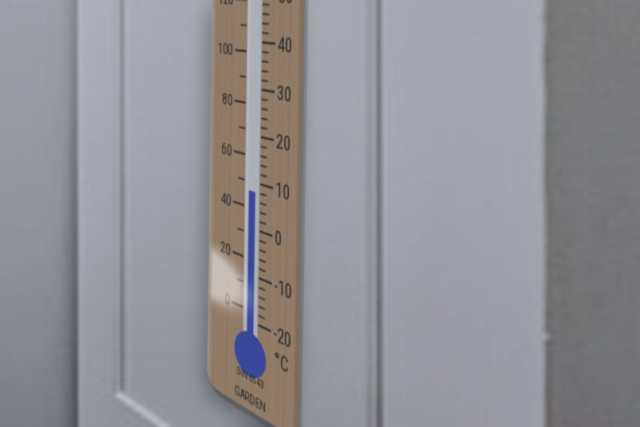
8 °C
